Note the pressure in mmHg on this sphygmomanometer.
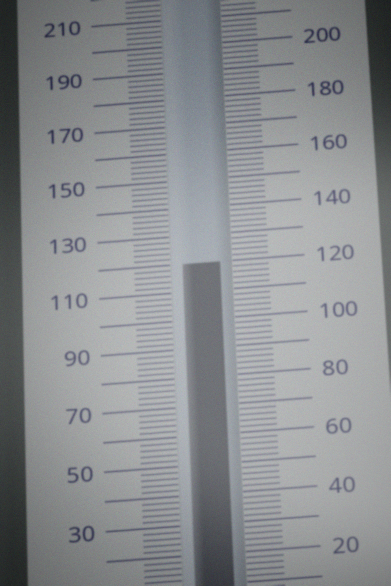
120 mmHg
